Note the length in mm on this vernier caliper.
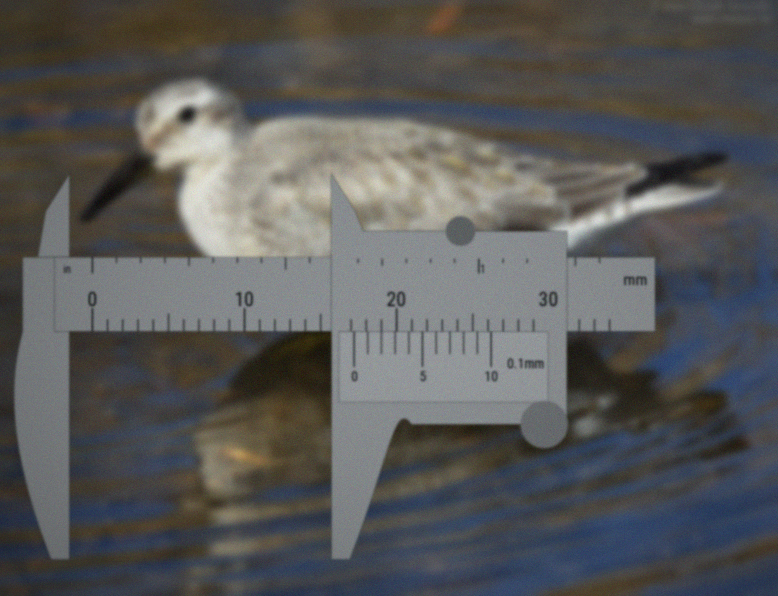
17.2 mm
